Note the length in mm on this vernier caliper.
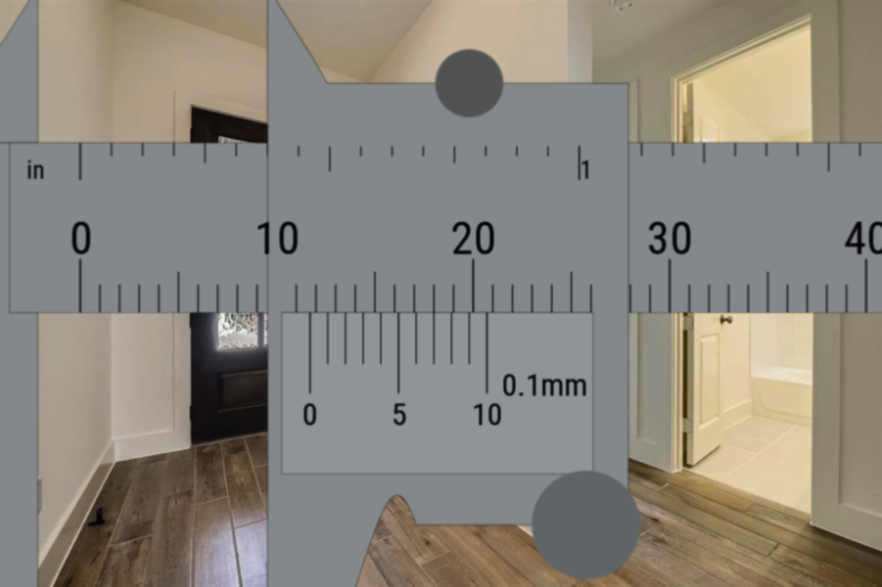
11.7 mm
